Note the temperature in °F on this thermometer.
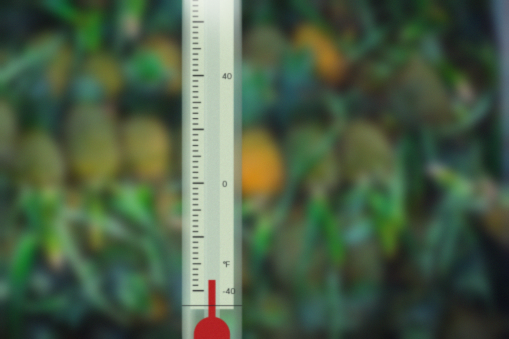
-36 °F
